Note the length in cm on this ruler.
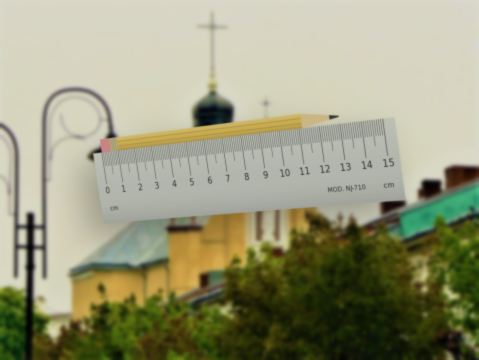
13 cm
